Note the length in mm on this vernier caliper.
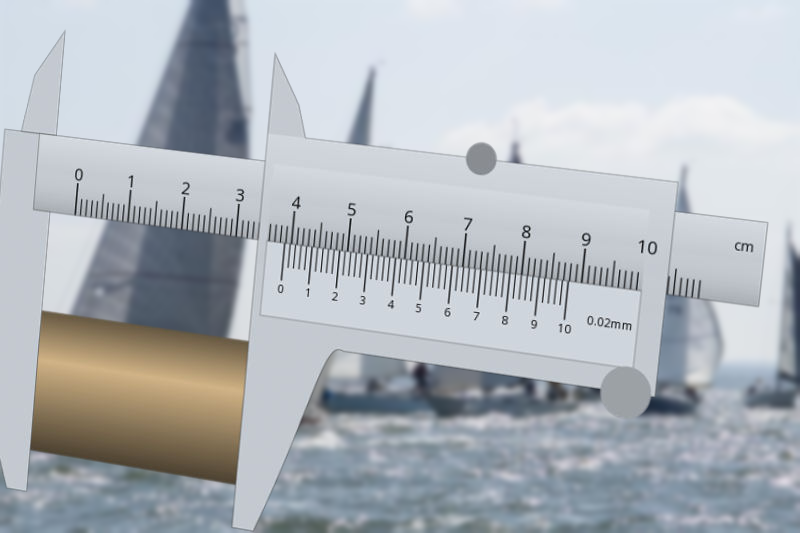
38.8 mm
